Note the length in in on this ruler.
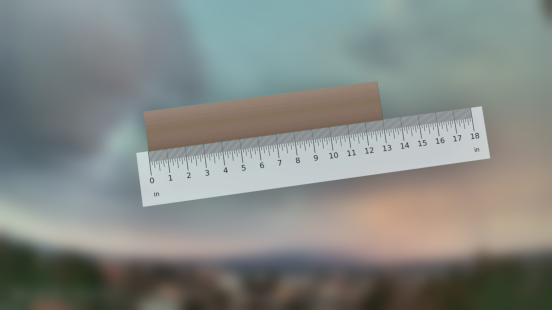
13 in
